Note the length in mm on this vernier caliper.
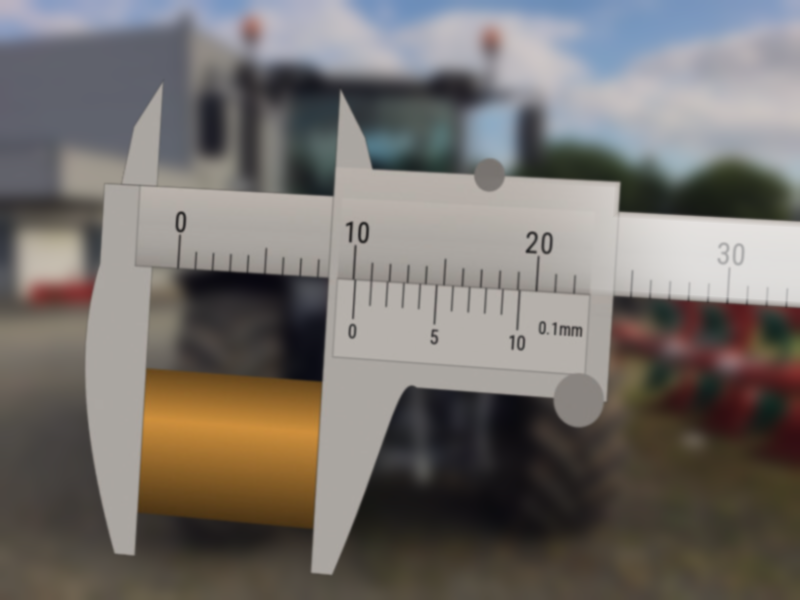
10.1 mm
